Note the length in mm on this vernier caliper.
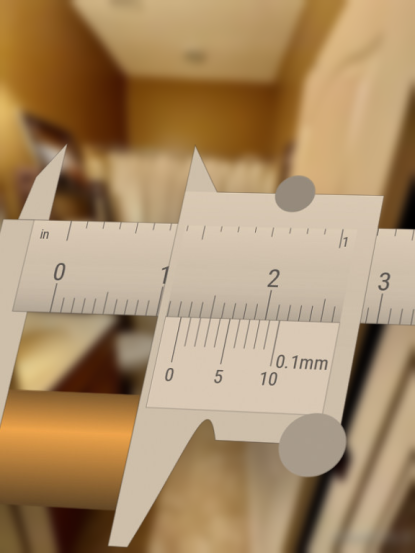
12.3 mm
